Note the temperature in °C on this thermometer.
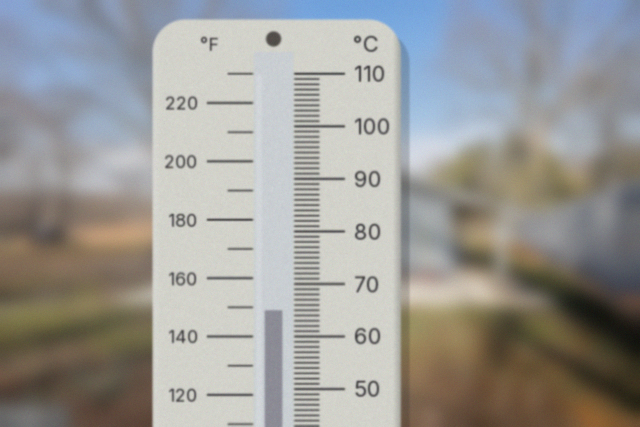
65 °C
